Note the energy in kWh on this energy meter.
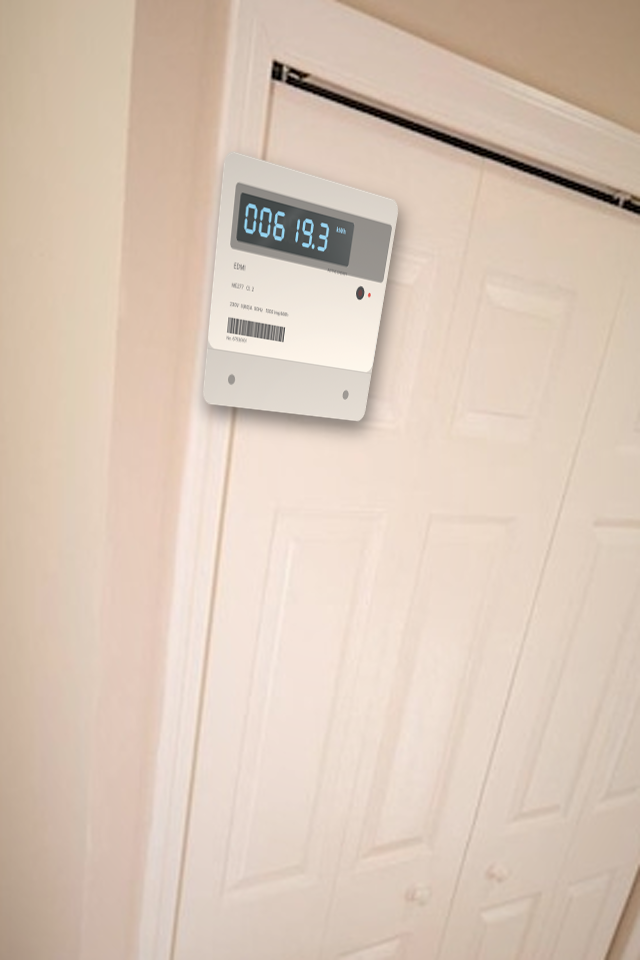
619.3 kWh
